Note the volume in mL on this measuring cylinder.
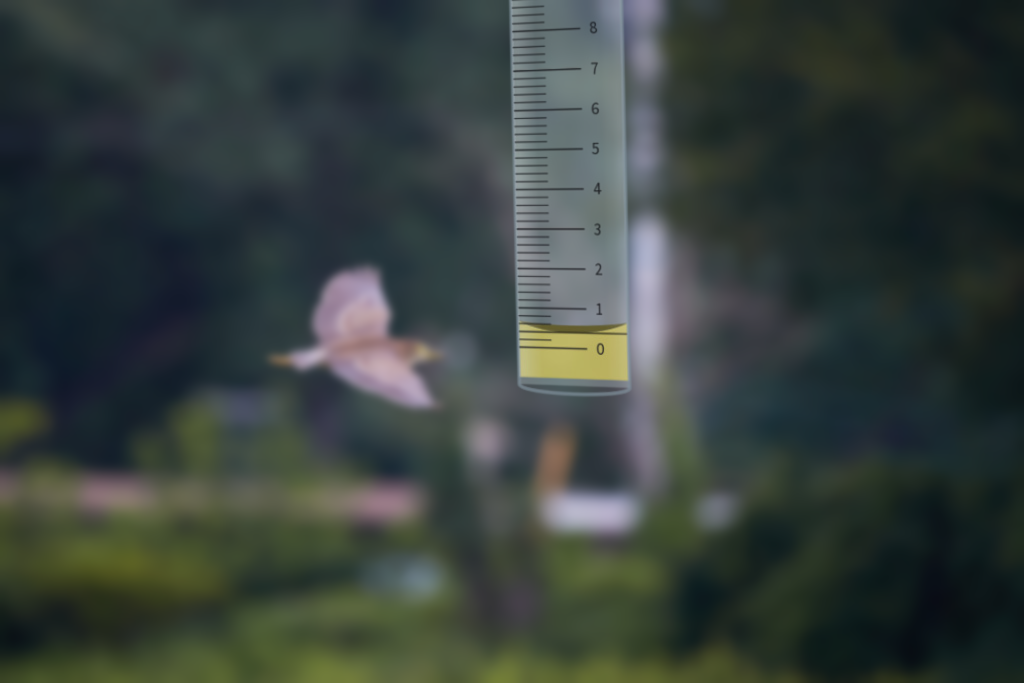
0.4 mL
